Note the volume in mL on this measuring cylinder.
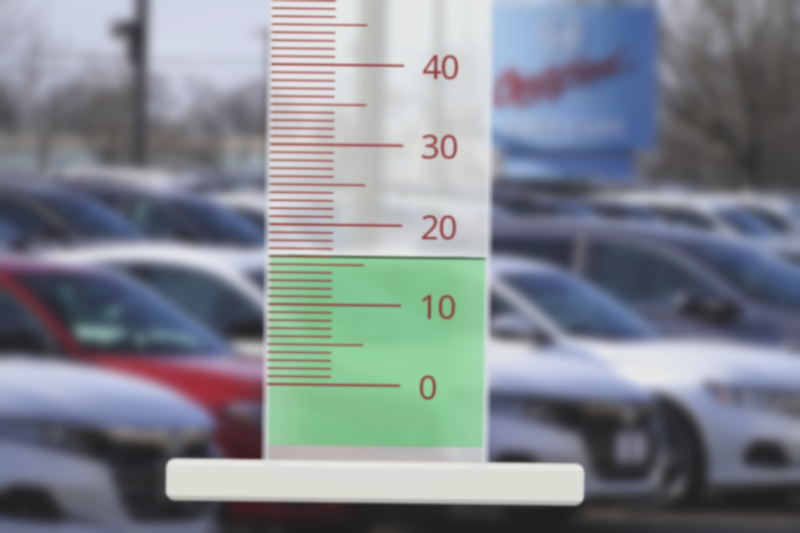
16 mL
